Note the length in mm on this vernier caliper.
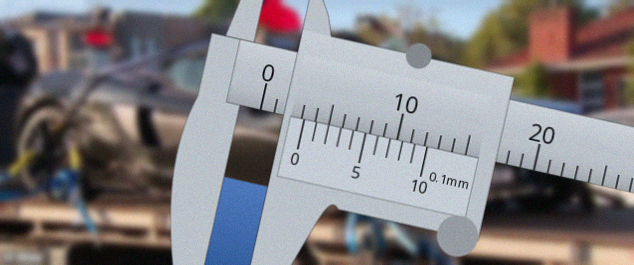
3.2 mm
